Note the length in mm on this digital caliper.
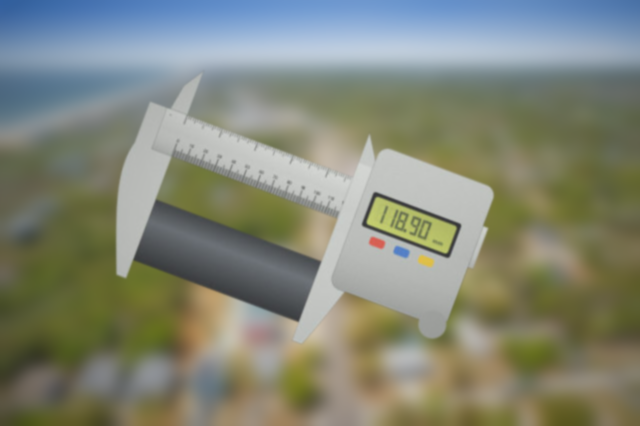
118.90 mm
